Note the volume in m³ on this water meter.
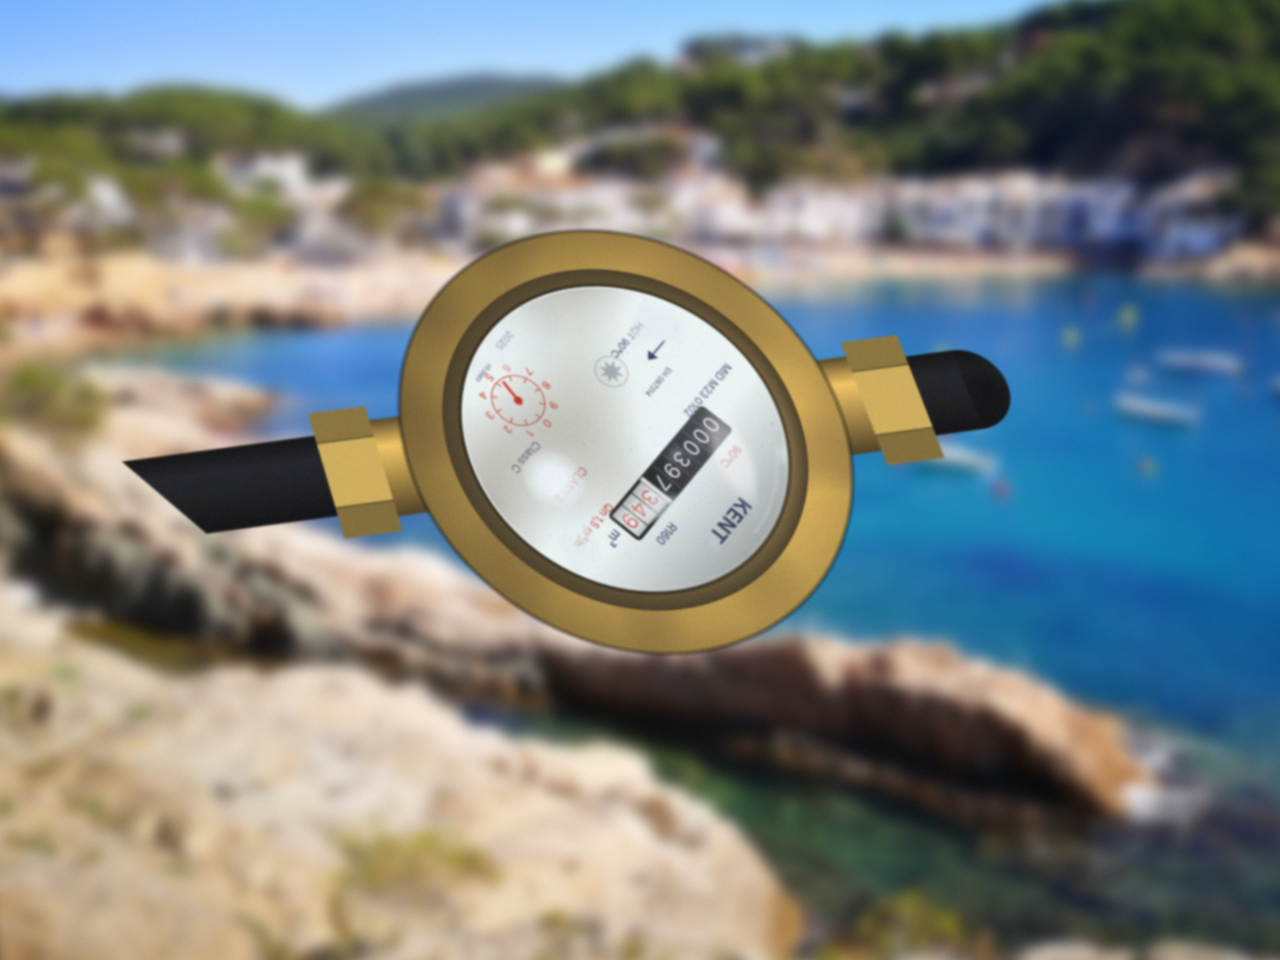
397.3495 m³
